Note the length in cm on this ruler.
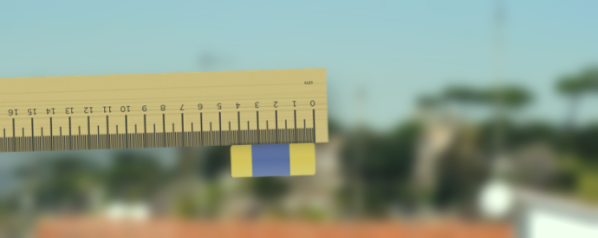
4.5 cm
